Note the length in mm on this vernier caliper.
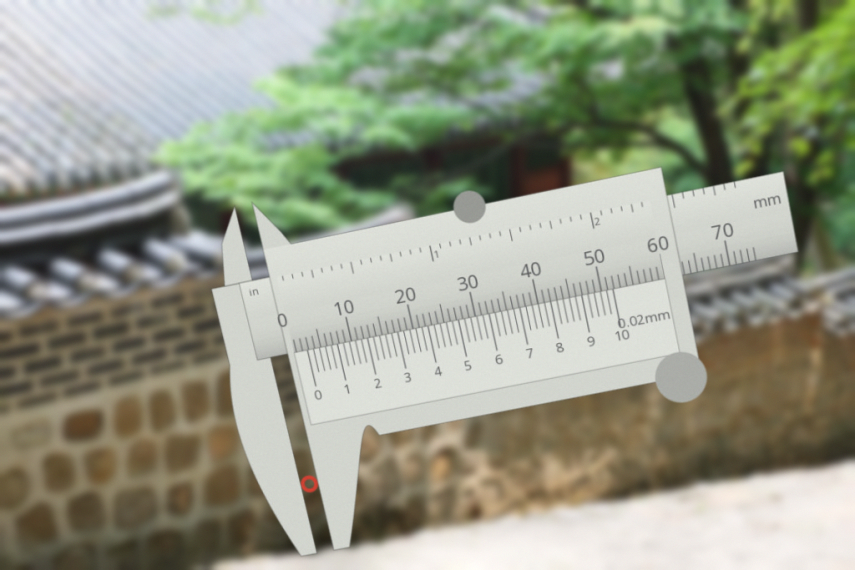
2.8 mm
